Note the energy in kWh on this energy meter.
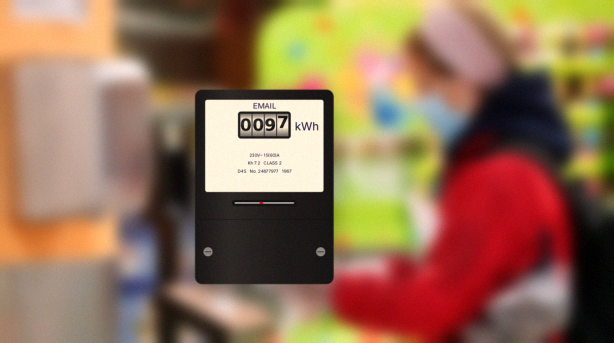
97 kWh
